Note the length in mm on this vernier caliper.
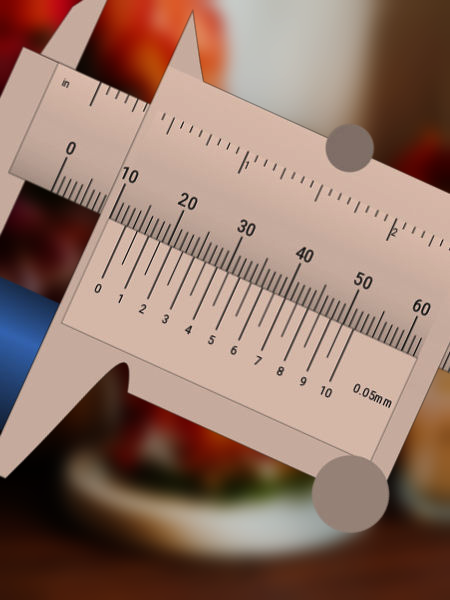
12.8 mm
